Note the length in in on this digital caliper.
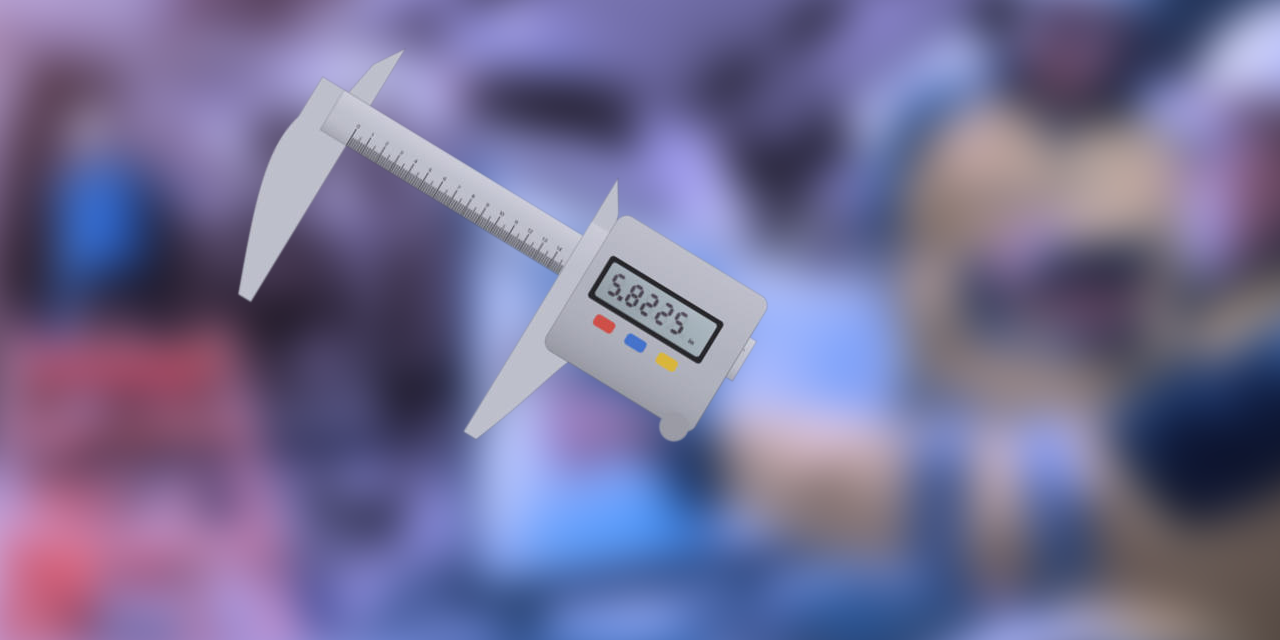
5.8225 in
